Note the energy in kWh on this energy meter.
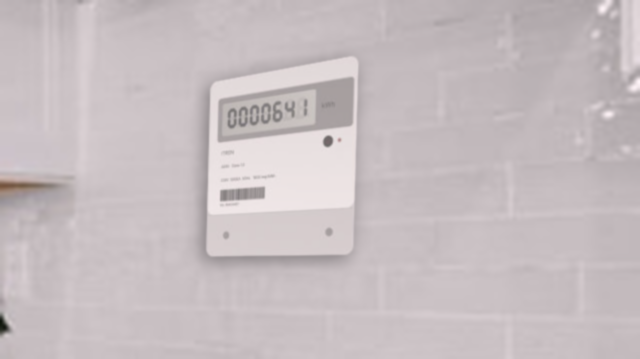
641 kWh
